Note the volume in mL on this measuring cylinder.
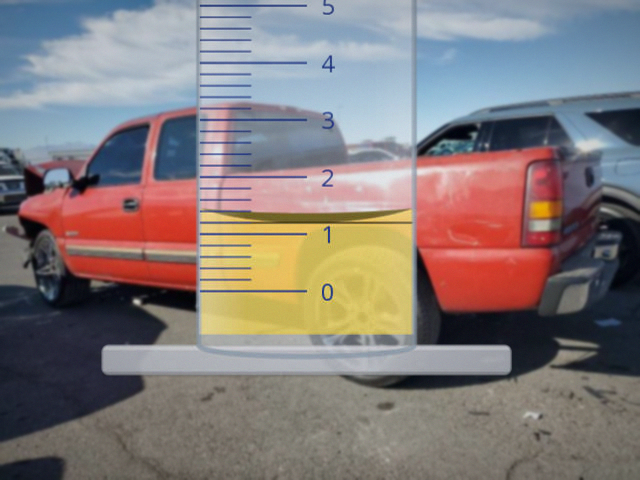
1.2 mL
